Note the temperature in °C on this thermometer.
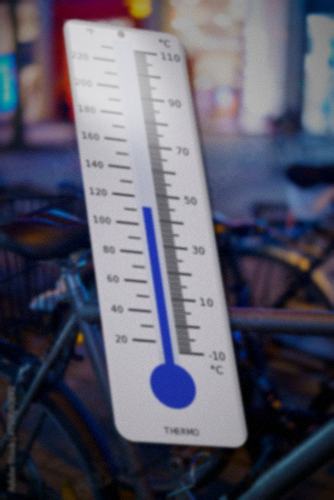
45 °C
